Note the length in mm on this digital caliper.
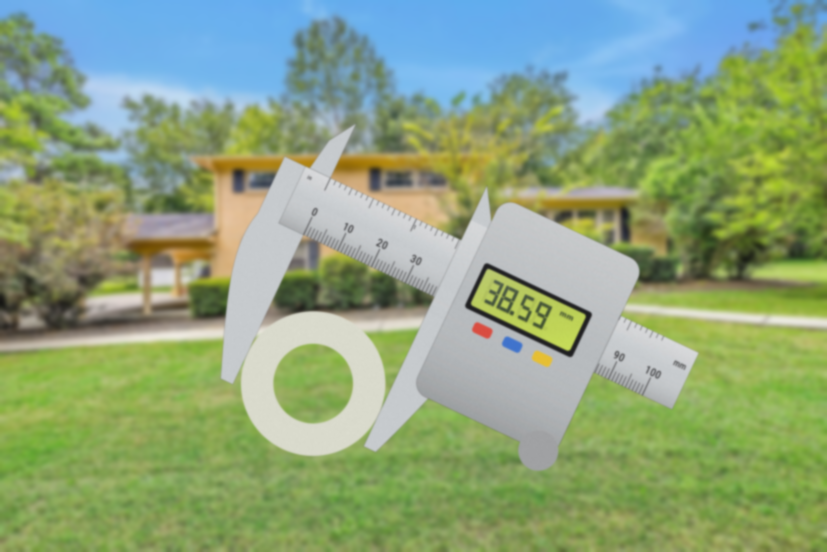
38.59 mm
